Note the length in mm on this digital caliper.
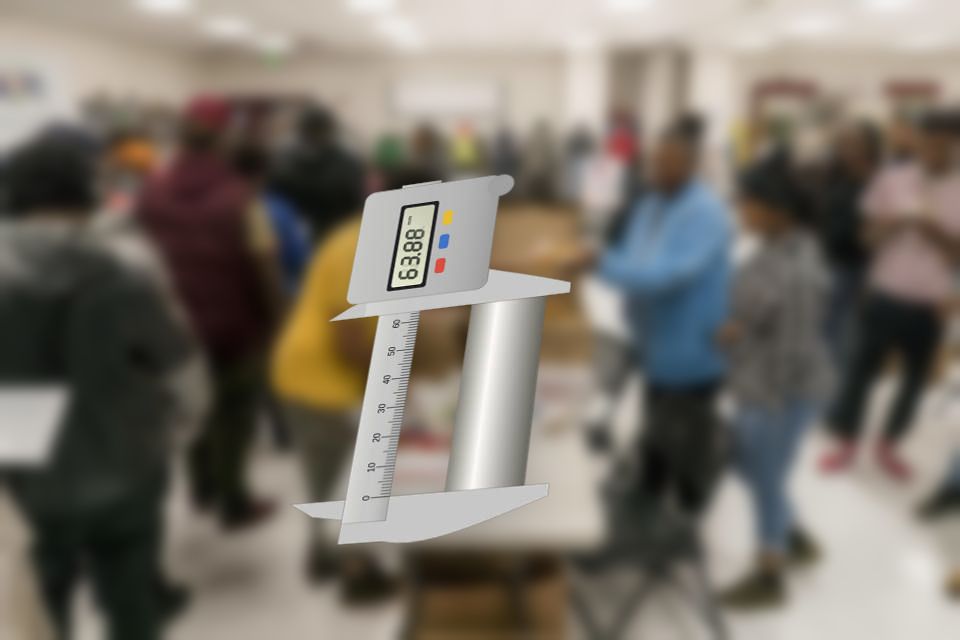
63.88 mm
